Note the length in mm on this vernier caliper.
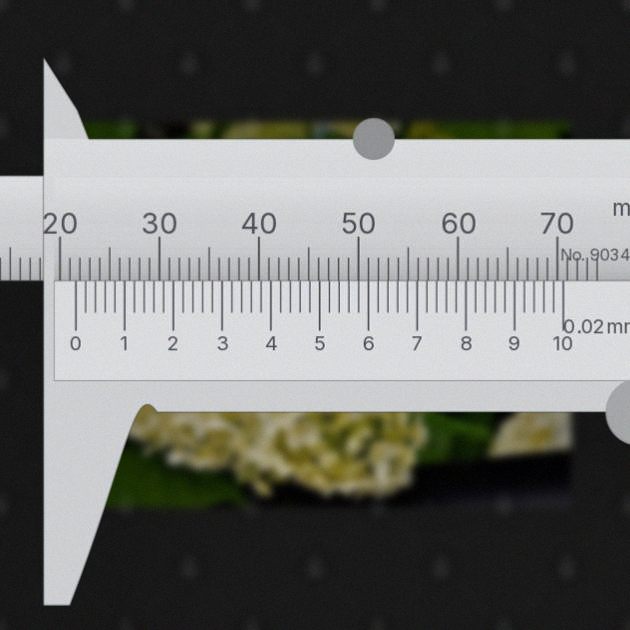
21.6 mm
